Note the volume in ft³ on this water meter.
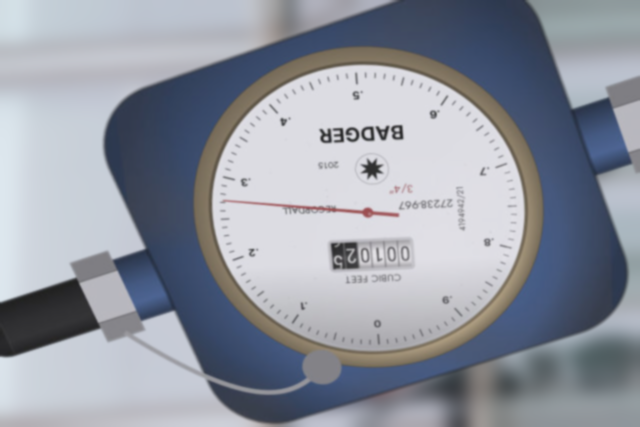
1025.27 ft³
